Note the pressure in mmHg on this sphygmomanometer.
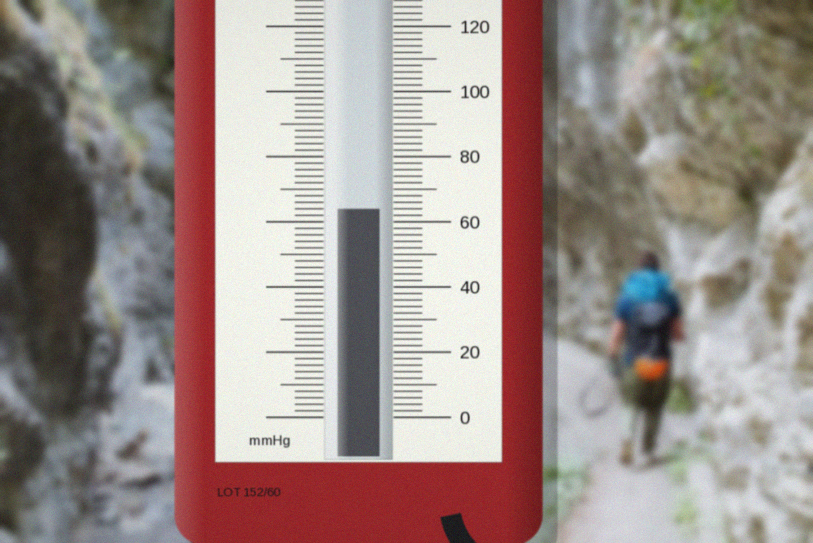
64 mmHg
